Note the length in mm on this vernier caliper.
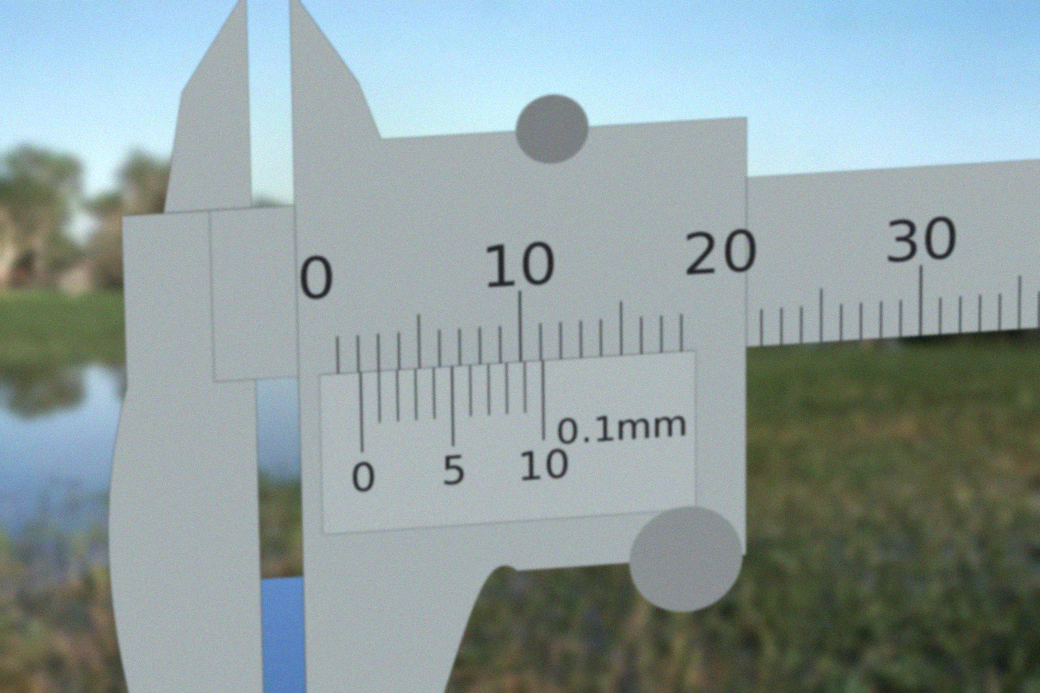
2.1 mm
